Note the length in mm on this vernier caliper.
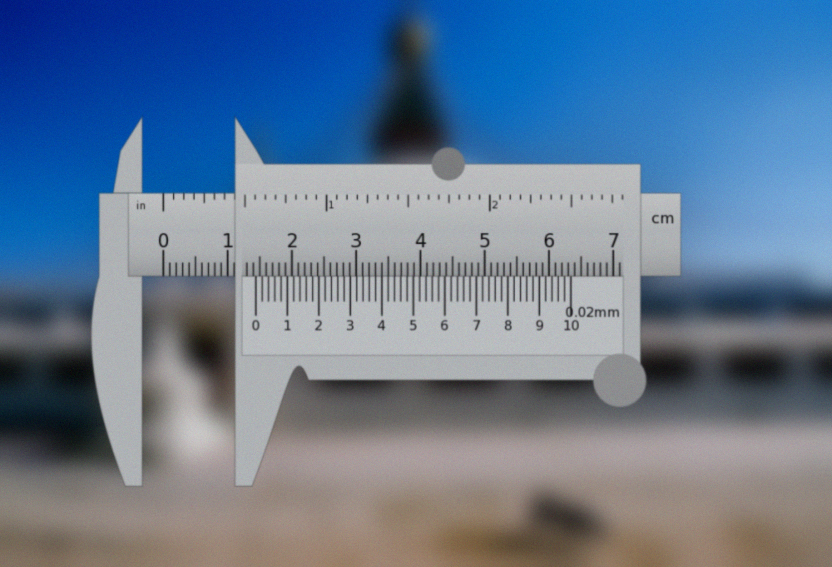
14.4 mm
